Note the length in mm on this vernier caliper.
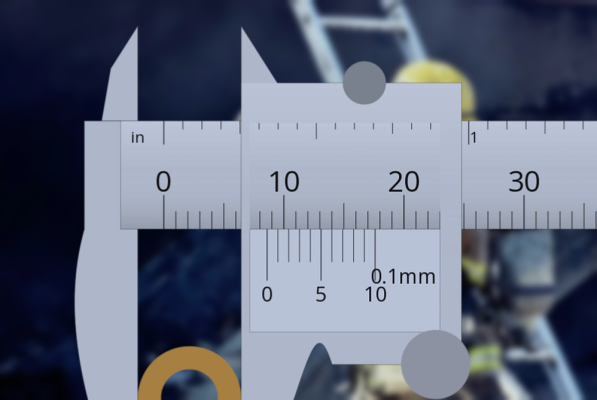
8.6 mm
